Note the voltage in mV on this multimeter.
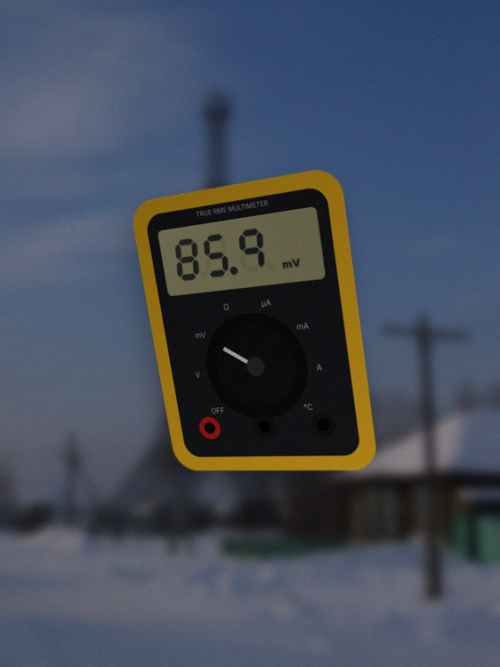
85.9 mV
